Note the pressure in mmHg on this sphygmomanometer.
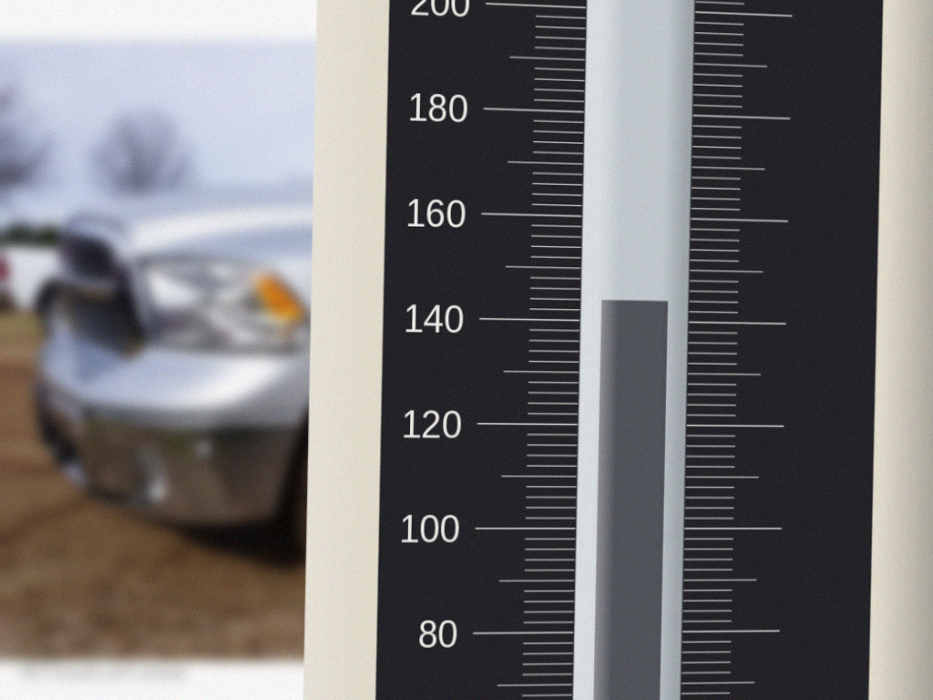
144 mmHg
